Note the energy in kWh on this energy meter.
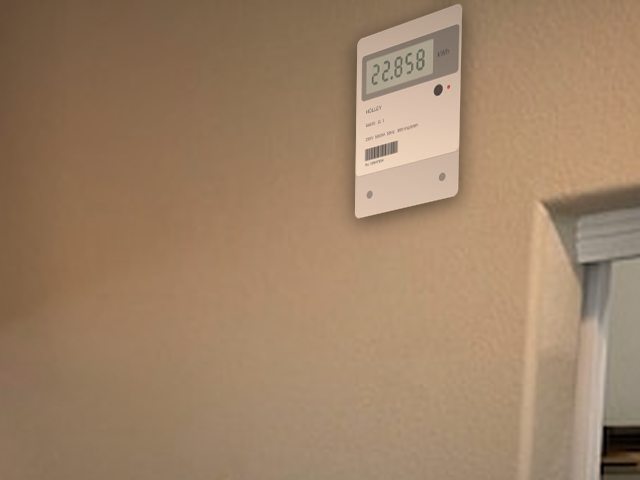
22.858 kWh
